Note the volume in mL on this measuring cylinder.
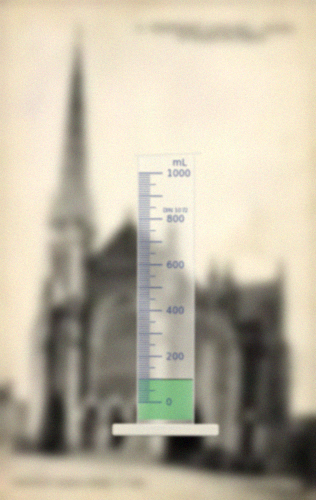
100 mL
